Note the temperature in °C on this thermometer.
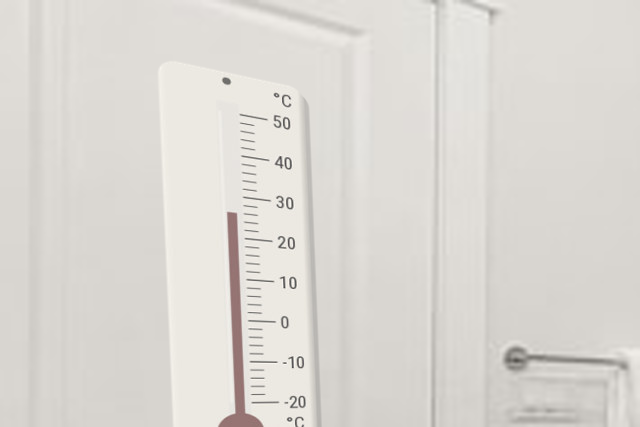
26 °C
